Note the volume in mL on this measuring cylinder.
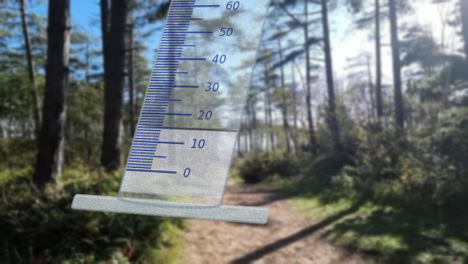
15 mL
